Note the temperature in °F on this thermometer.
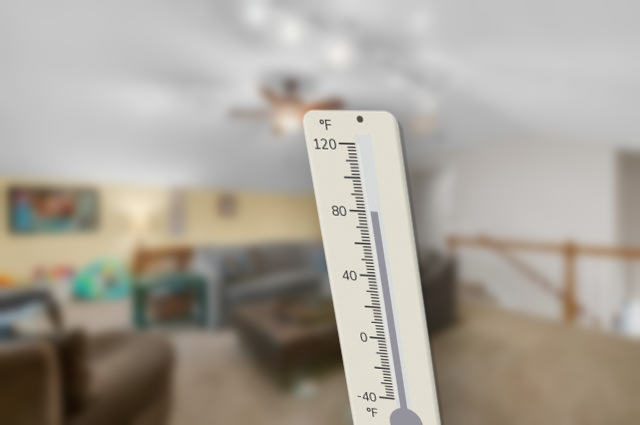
80 °F
